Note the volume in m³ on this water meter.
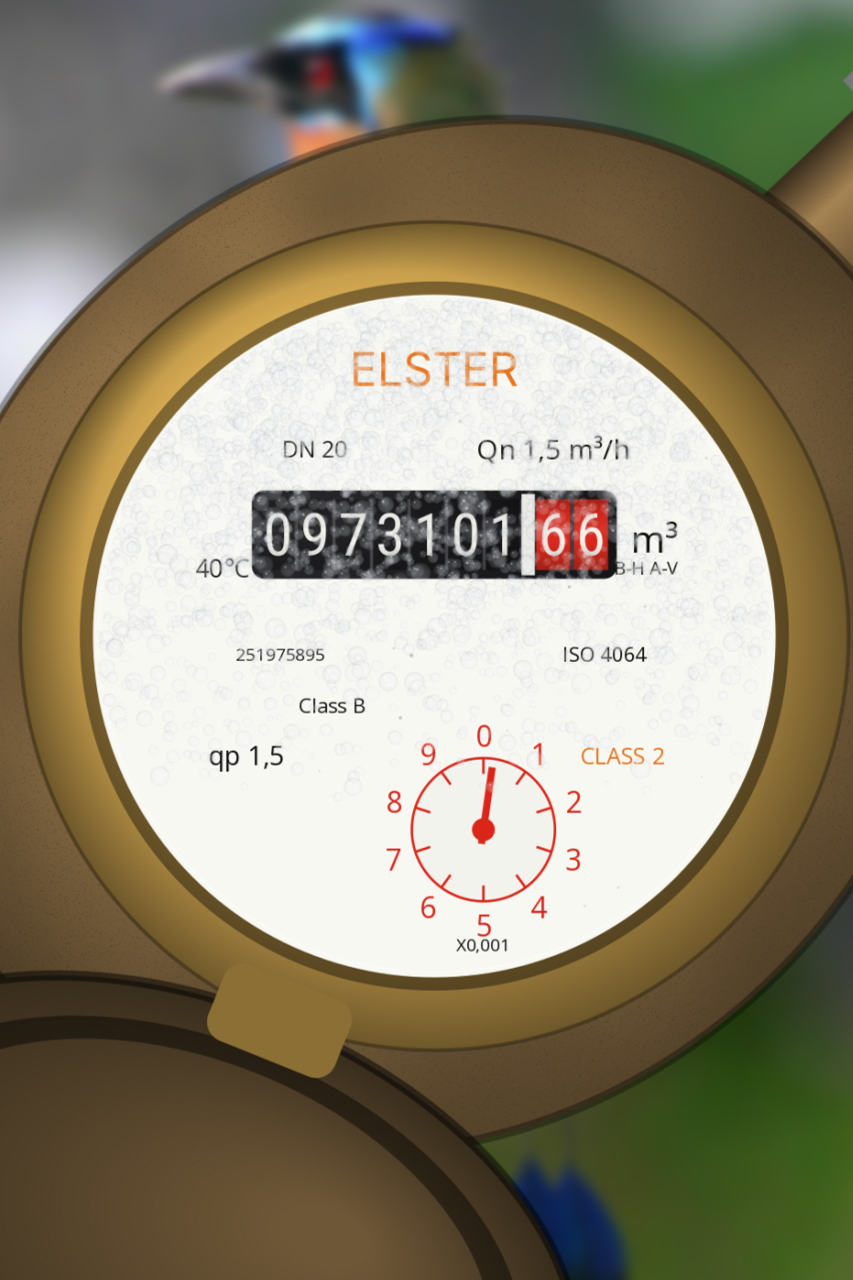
973101.660 m³
